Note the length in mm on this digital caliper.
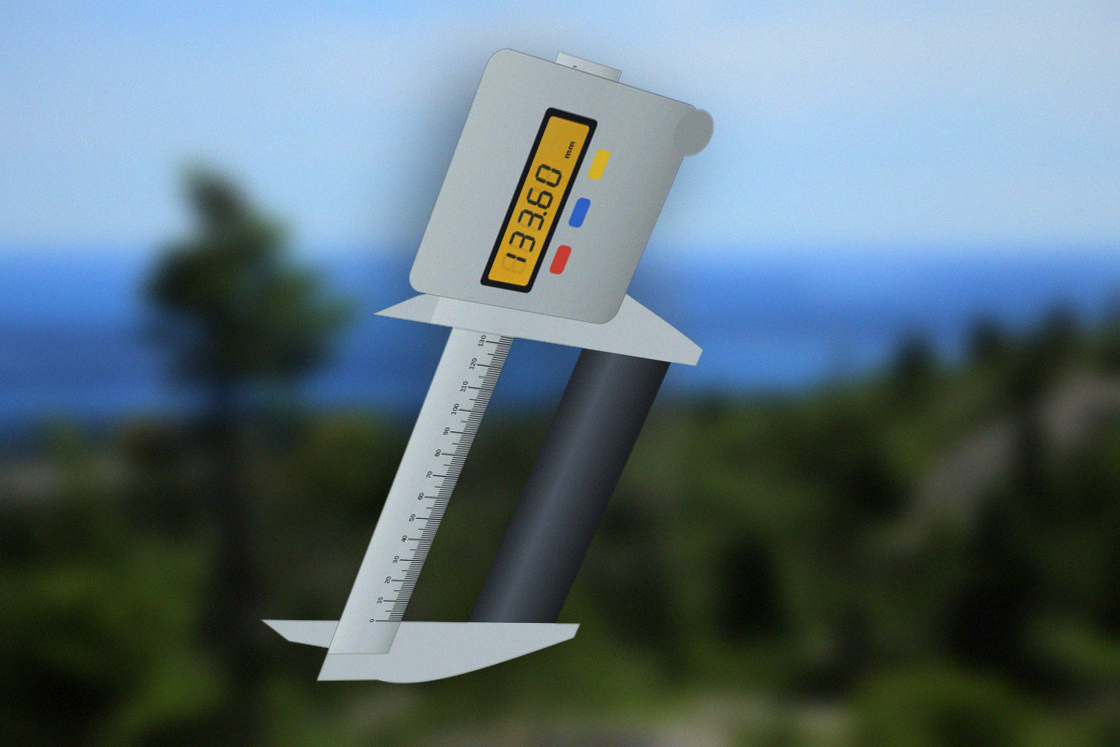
133.60 mm
